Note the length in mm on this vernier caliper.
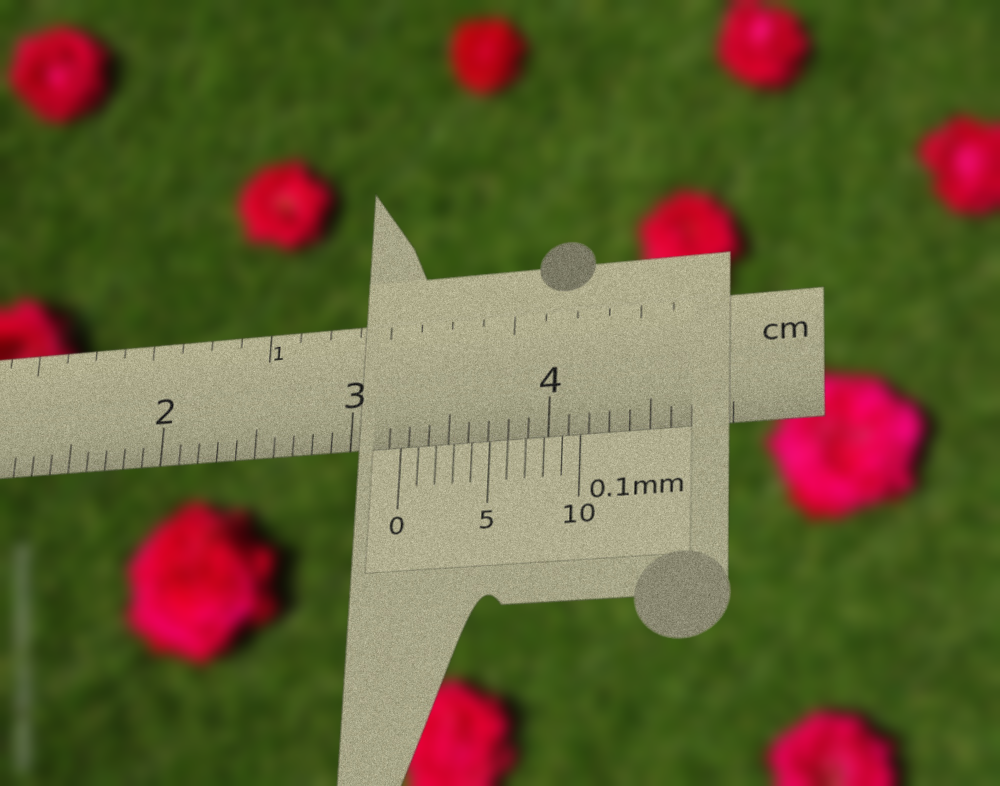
32.6 mm
